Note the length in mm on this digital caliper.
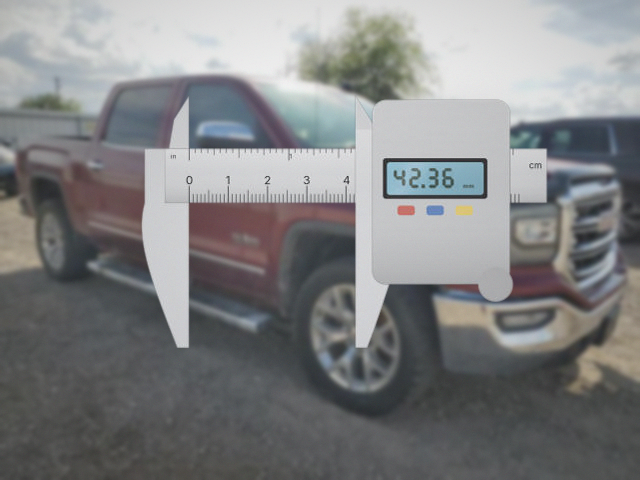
42.36 mm
